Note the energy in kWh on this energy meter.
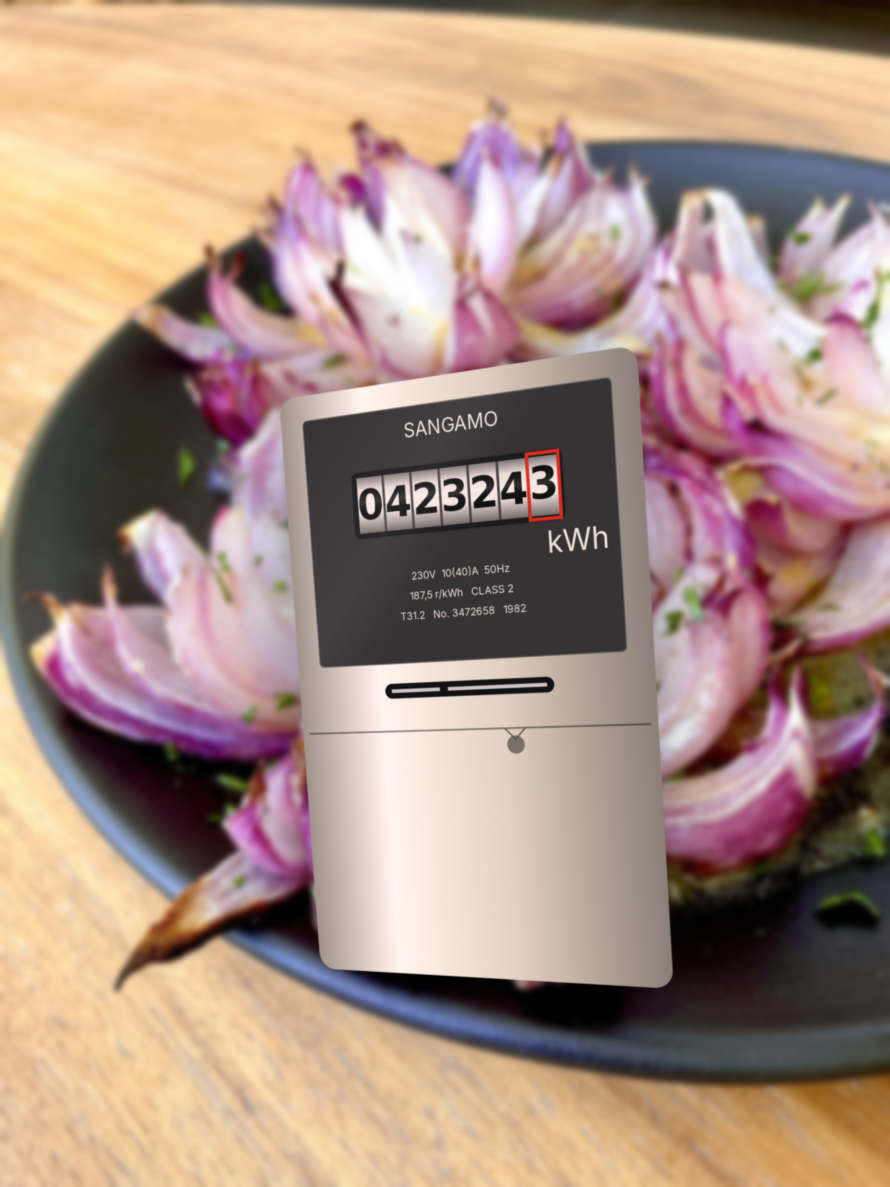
42324.3 kWh
